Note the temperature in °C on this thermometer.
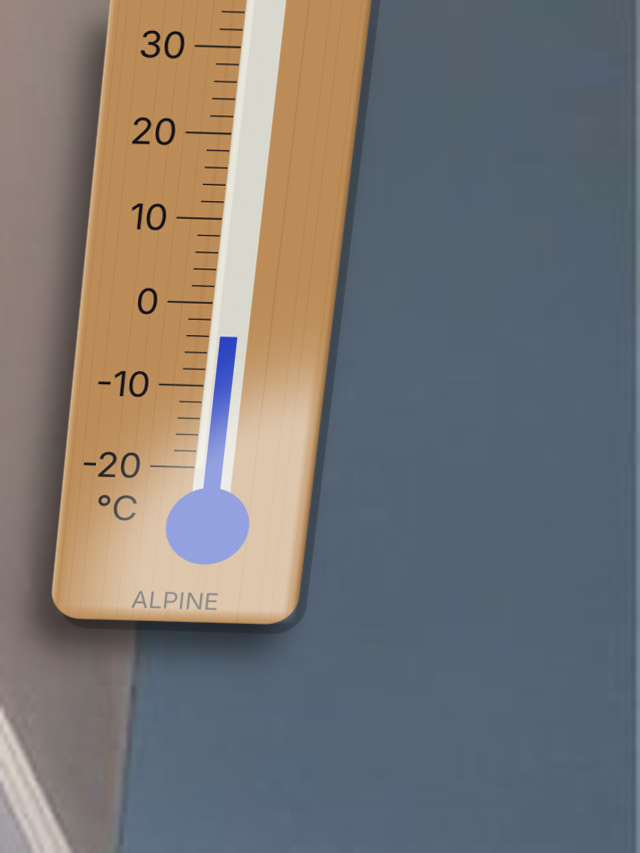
-4 °C
